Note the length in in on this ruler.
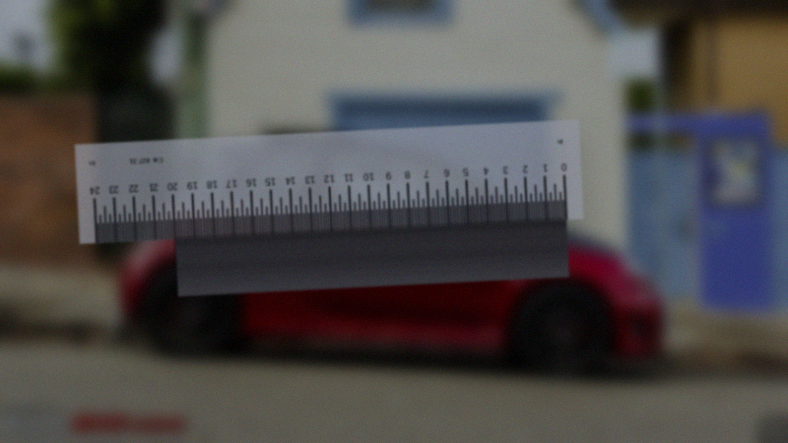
20 in
